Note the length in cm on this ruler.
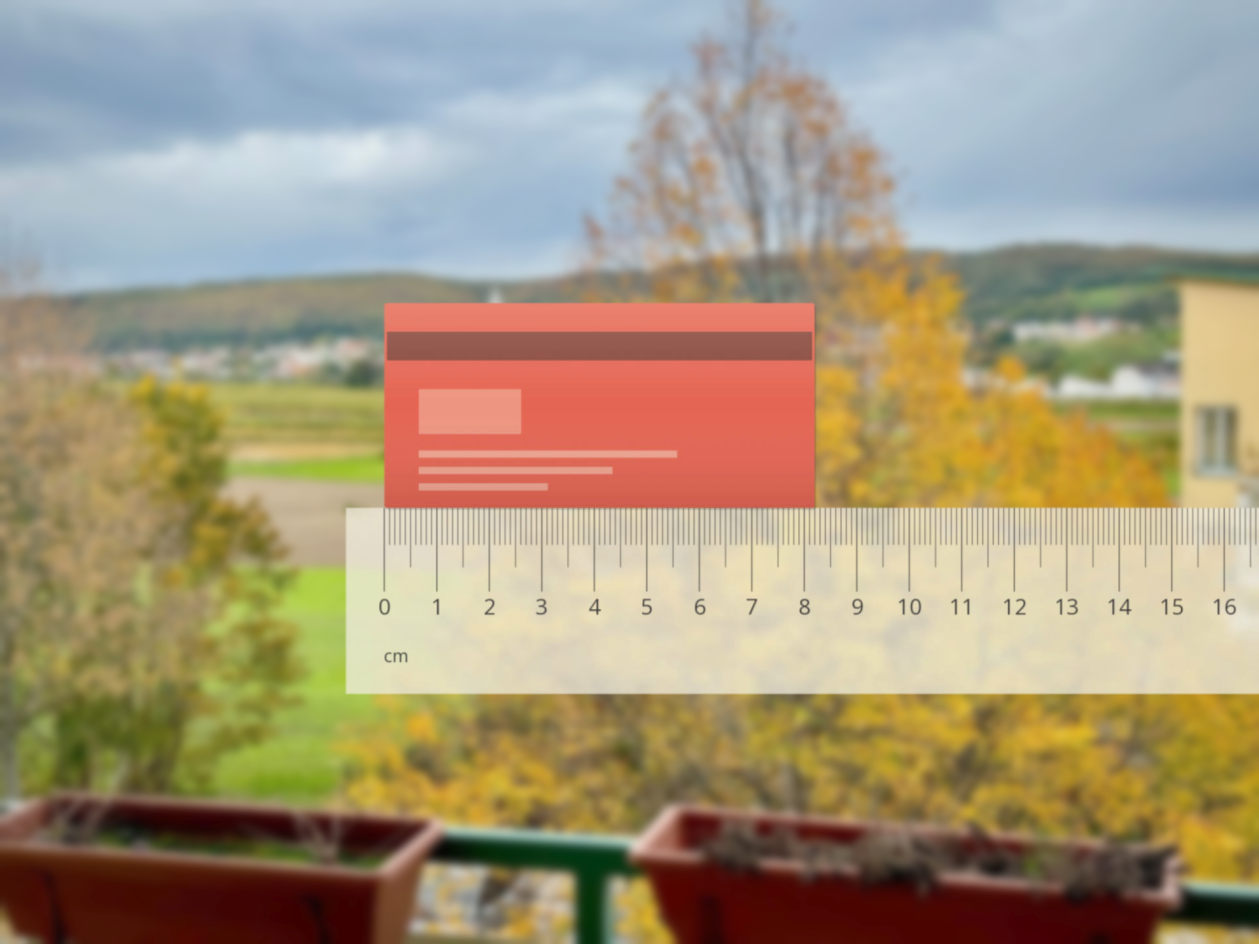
8.2 cm
